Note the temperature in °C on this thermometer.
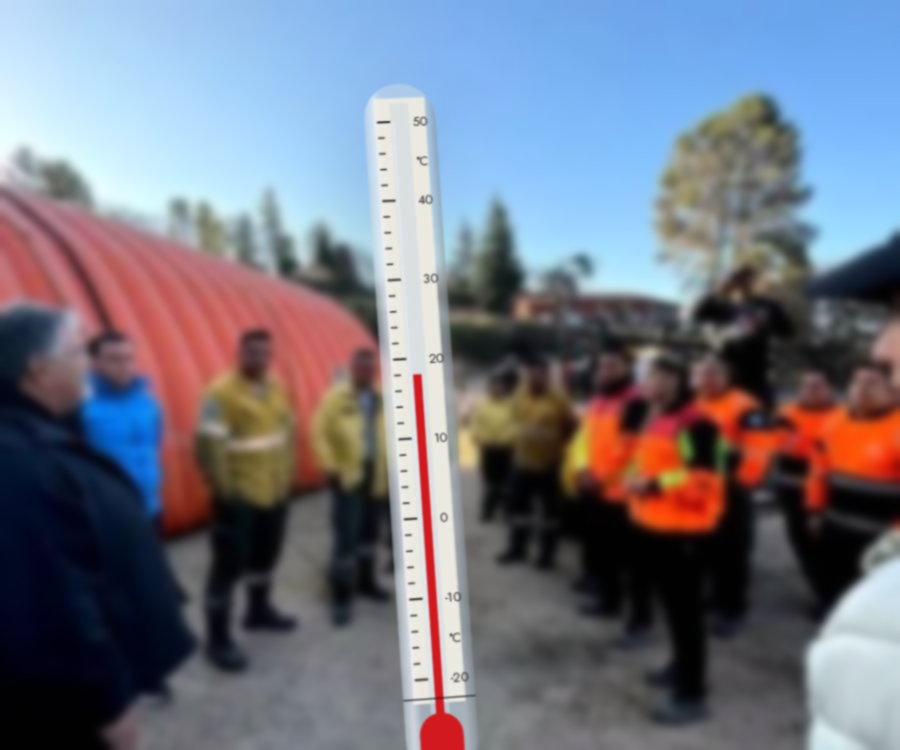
18 °C
